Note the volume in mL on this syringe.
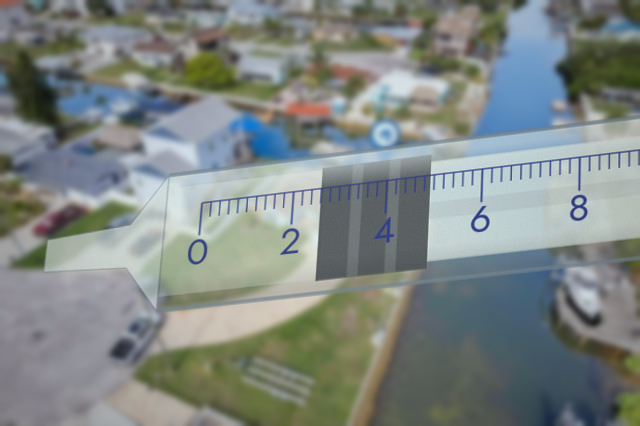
2.6 mL
